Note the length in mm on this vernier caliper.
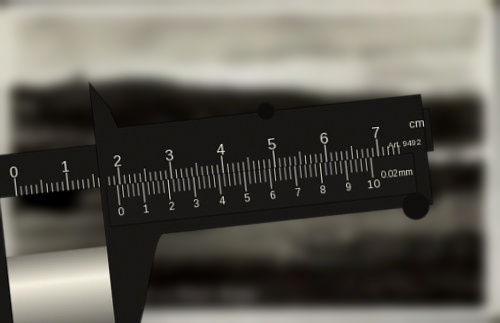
19.5 mm
